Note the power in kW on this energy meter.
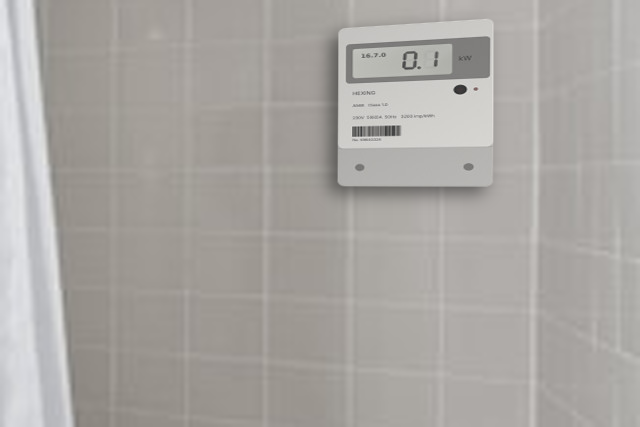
0.1 kW
